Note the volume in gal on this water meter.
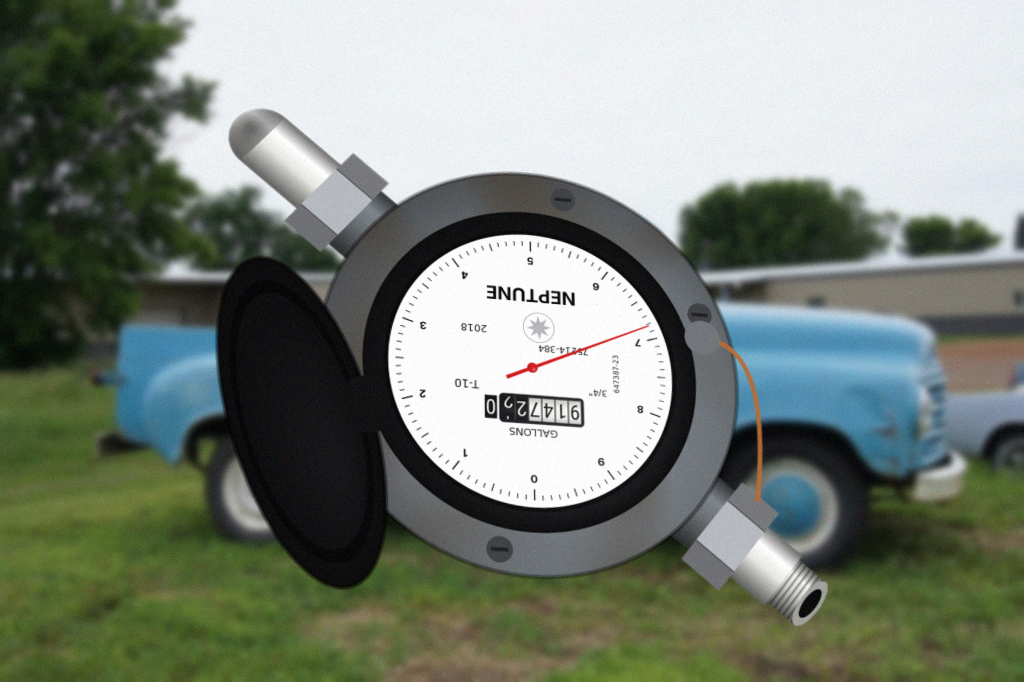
9147216.8 gal
